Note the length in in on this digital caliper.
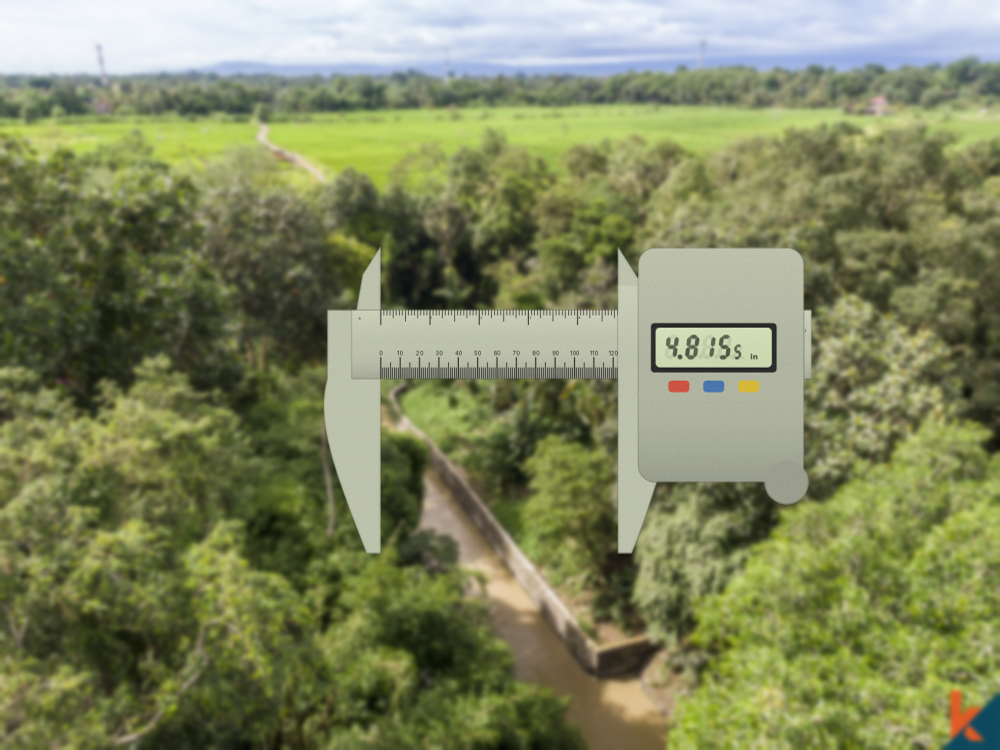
4.8155 in
